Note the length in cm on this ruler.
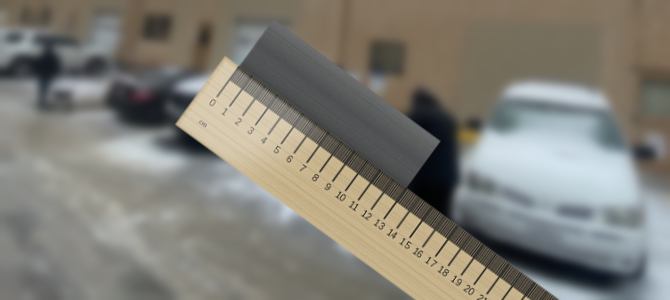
13 cm
